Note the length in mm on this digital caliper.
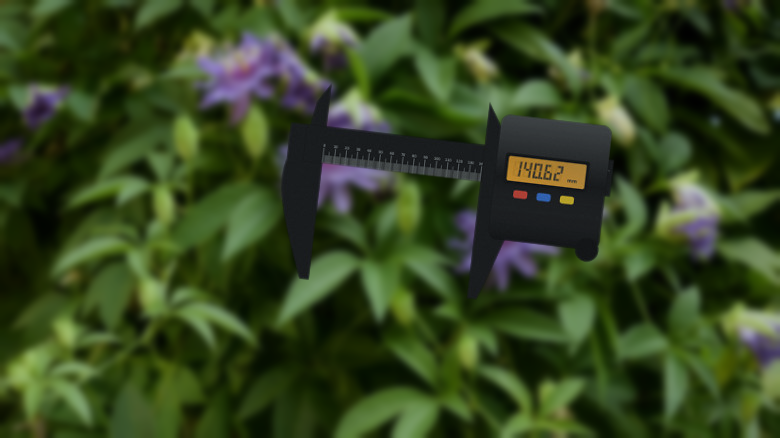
140.62 mm
